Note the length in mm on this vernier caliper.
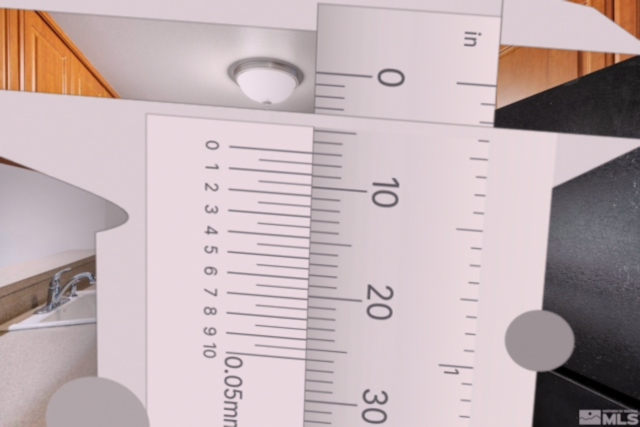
7.0 mm
